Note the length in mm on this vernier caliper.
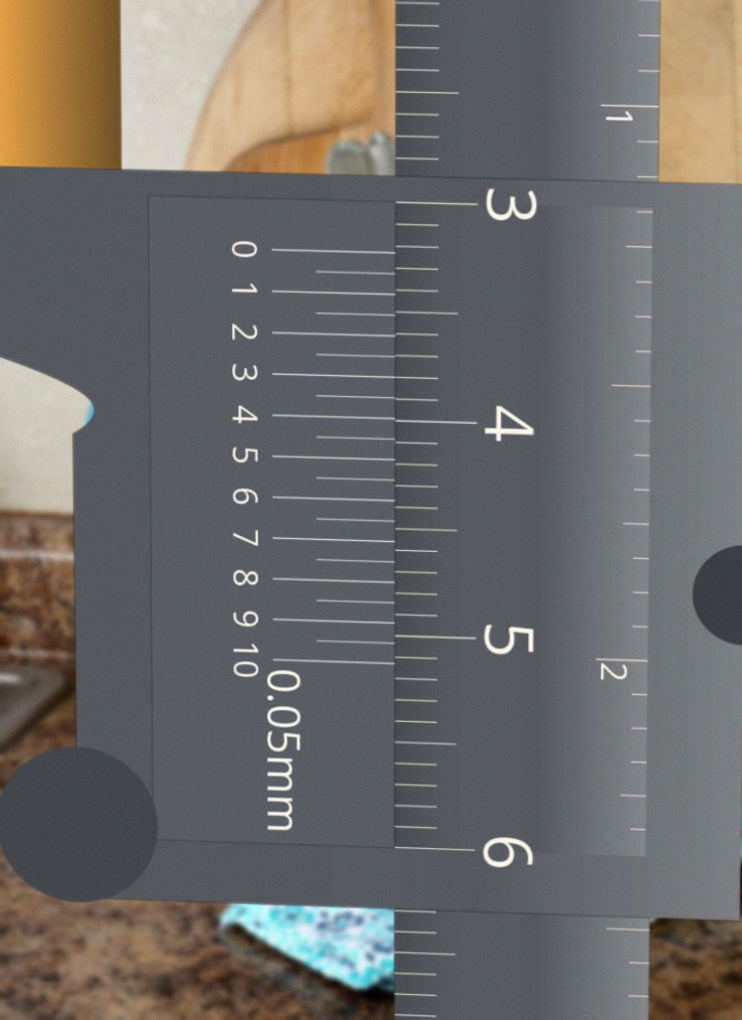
32.3 mm
